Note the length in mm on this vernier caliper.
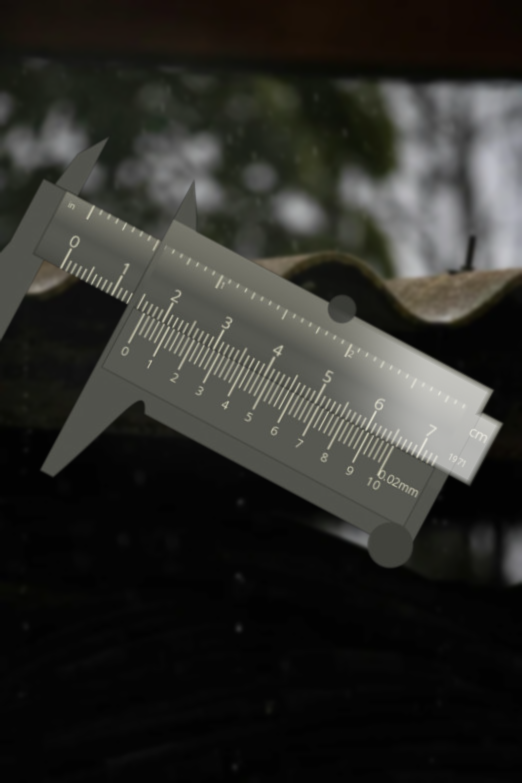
16.5 mm
